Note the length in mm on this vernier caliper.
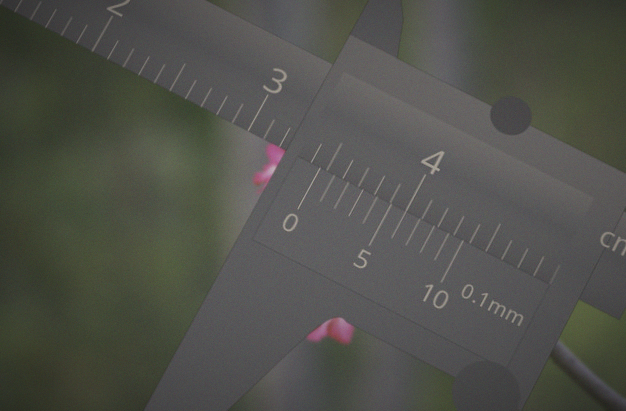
34.6 mm
